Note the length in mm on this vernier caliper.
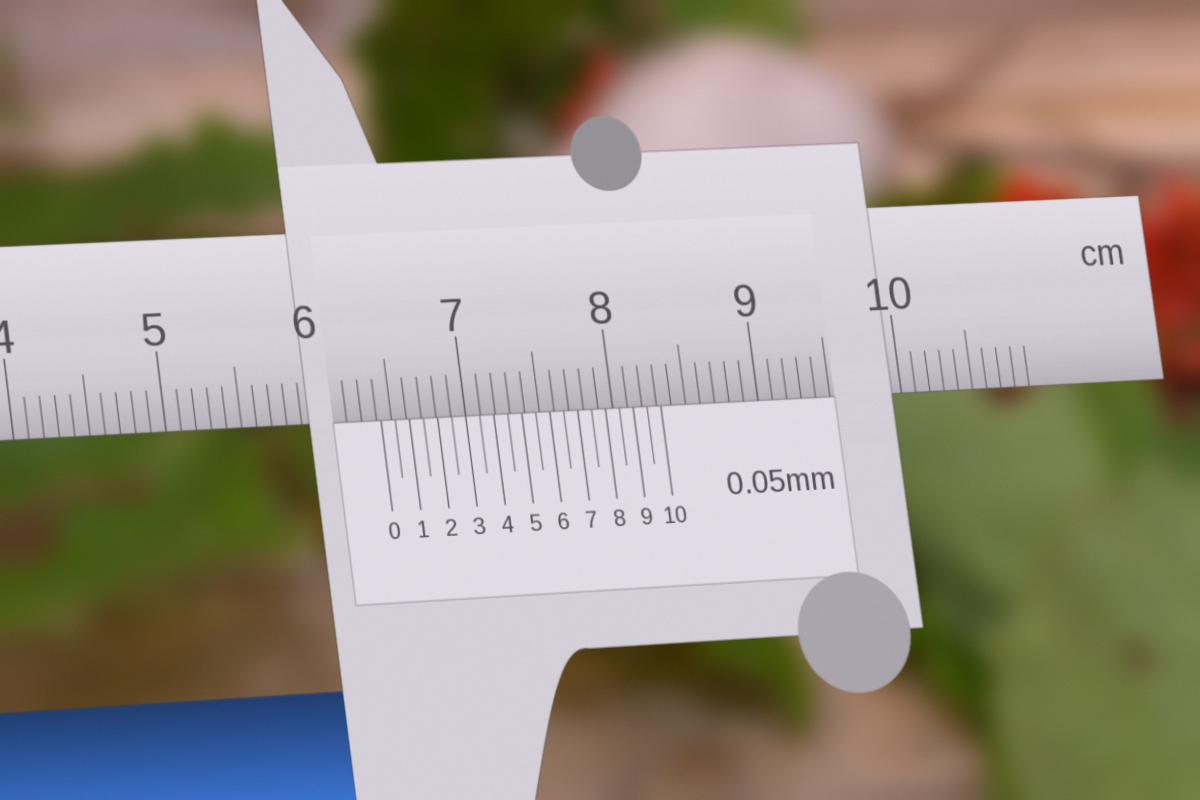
64.3 mm
